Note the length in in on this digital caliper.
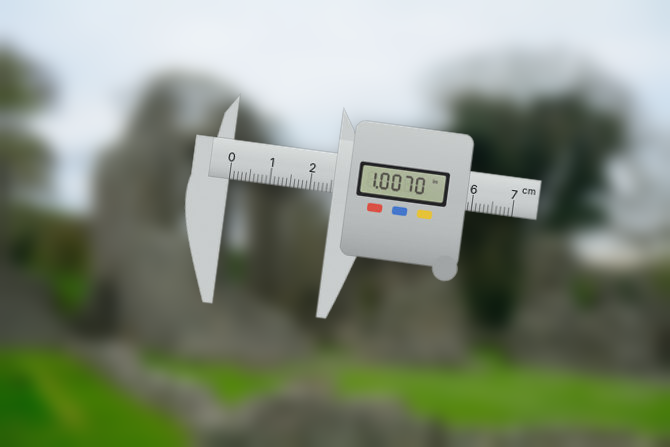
1.0070 in
